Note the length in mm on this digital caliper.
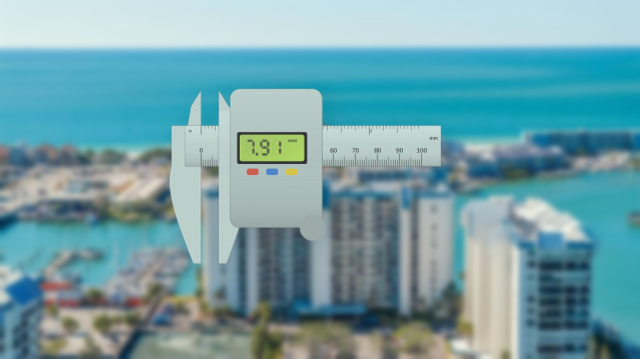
7.91 mm
